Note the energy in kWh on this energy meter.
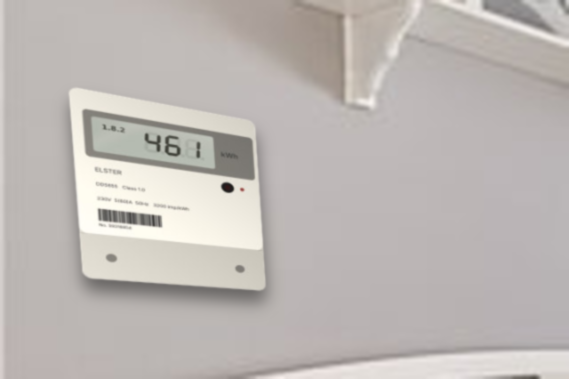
461 kWh
